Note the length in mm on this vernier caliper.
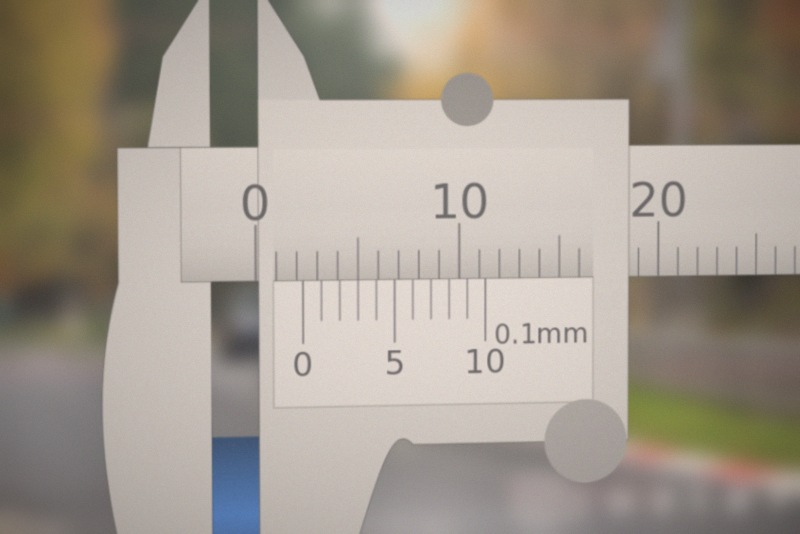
2.3 mm
